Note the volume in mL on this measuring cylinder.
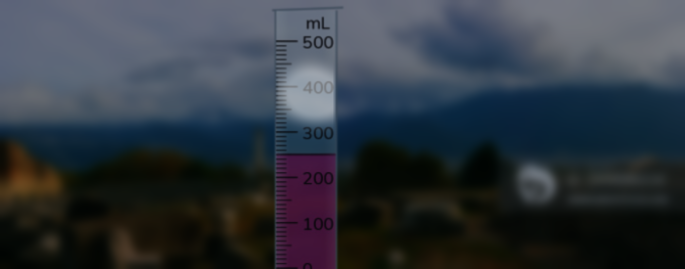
250 mL
